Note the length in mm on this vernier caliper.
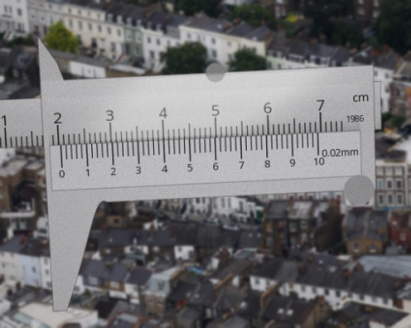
20.4 mm
